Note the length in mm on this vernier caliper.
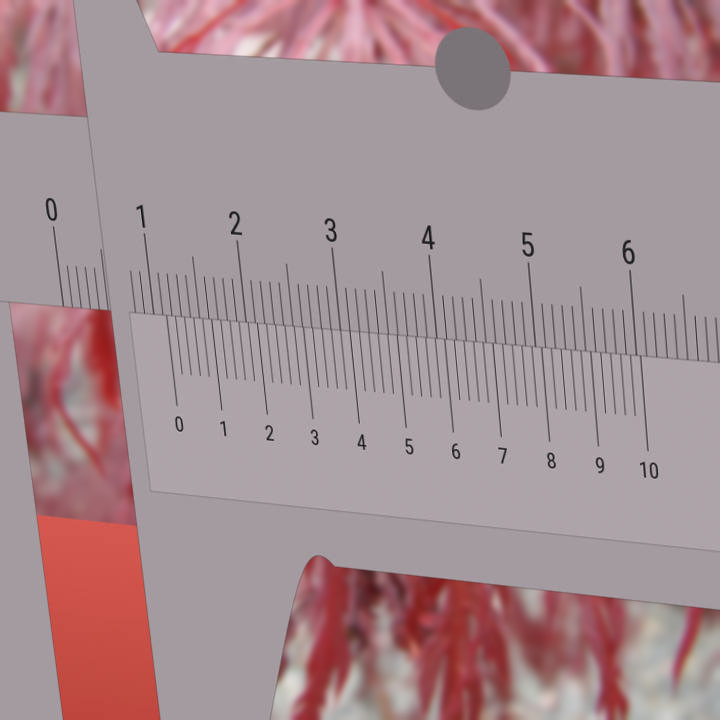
11.4 mm
